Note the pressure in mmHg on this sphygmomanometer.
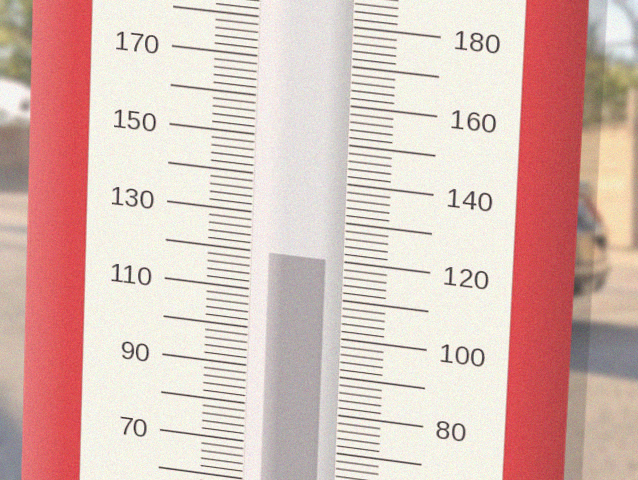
120 mmHg
